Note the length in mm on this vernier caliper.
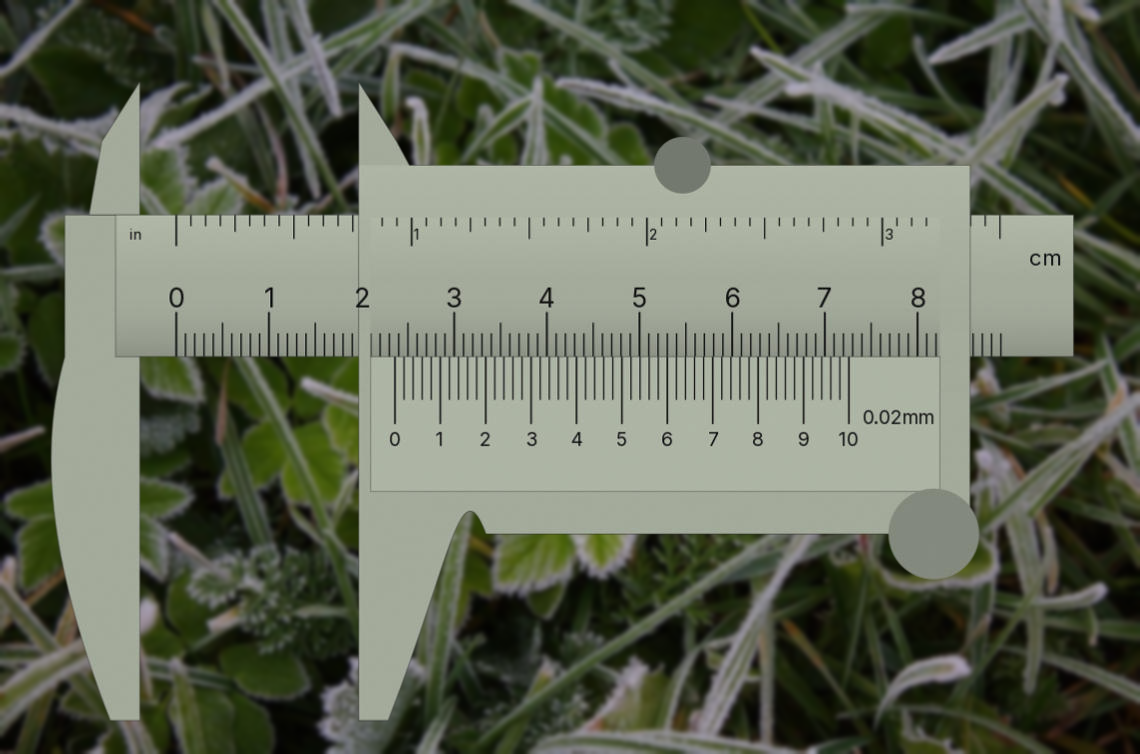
23.6 mm
